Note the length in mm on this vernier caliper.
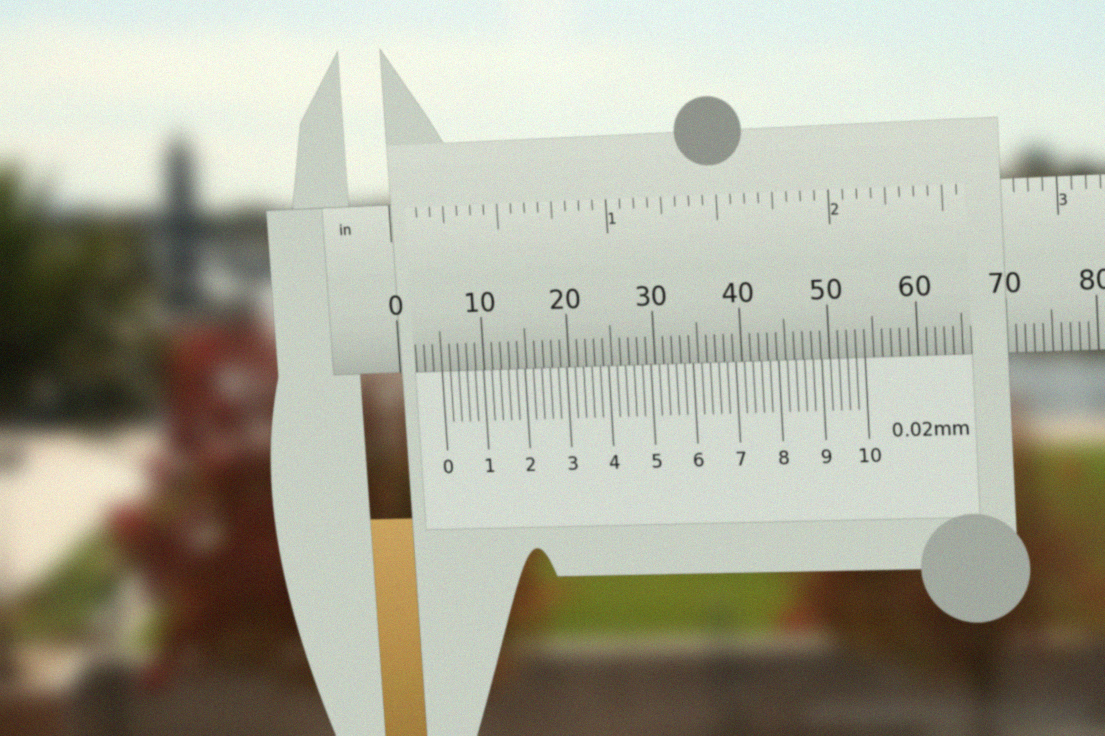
5.0 mm
